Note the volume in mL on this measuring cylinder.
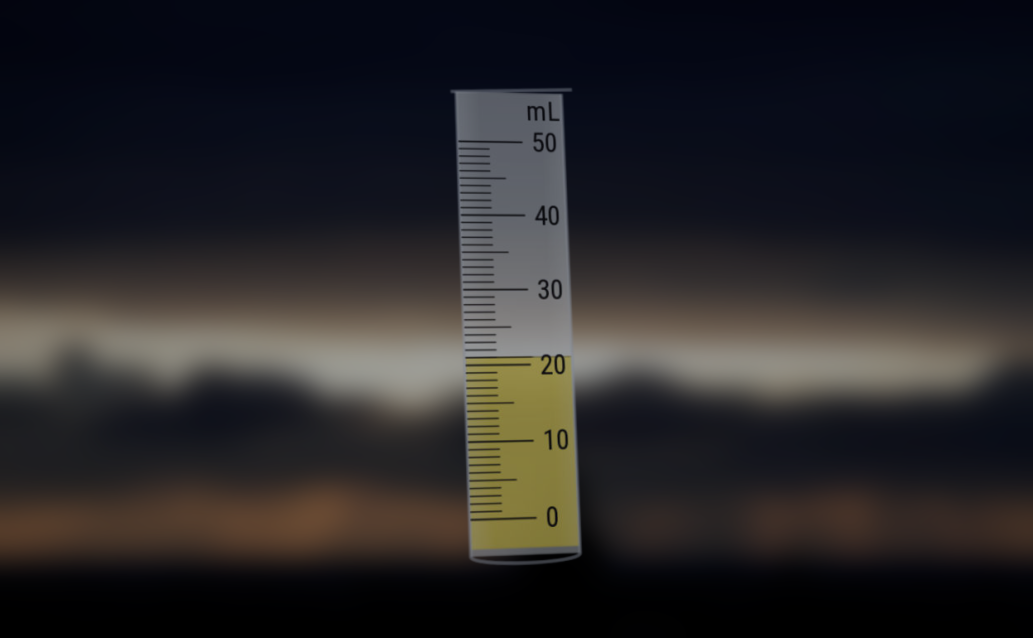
21 mL
